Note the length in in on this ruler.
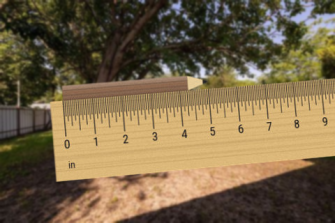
5 in
